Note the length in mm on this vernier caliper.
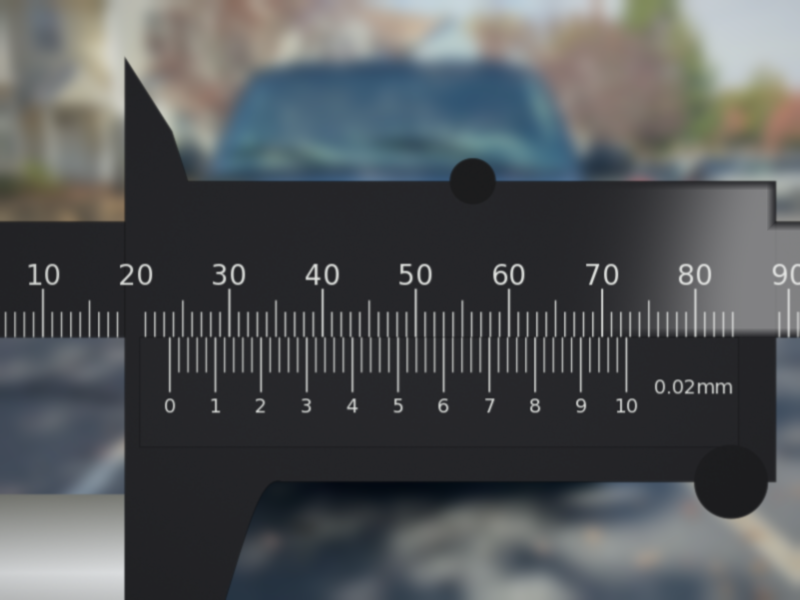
23.6 mm
